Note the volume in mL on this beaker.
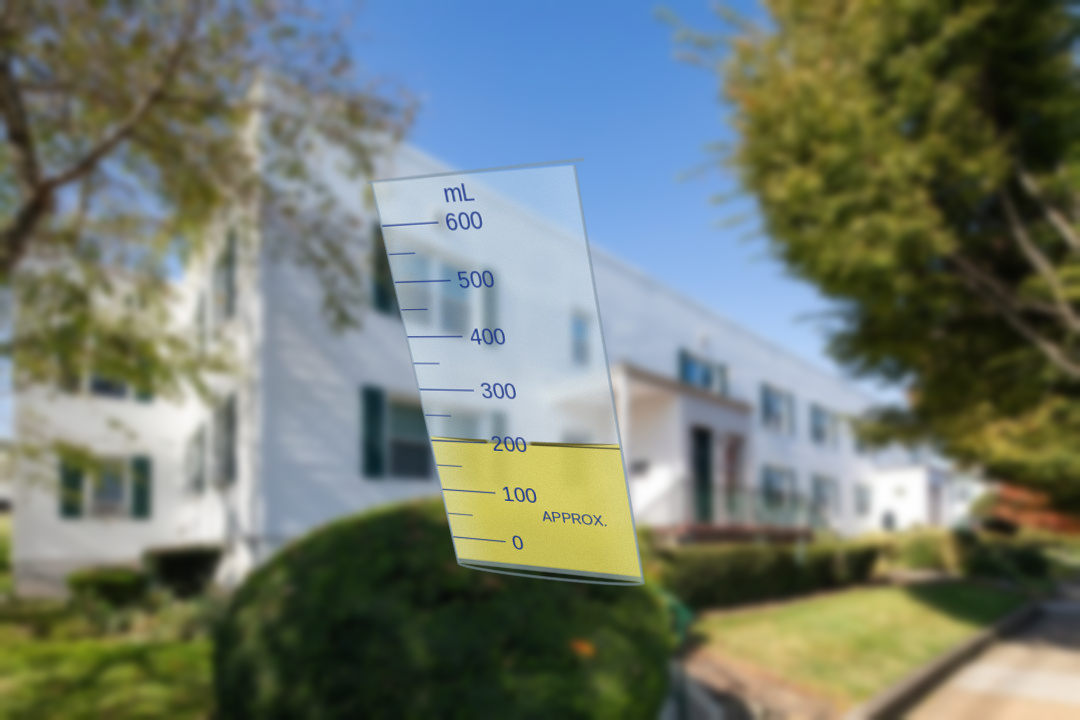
200 mL
